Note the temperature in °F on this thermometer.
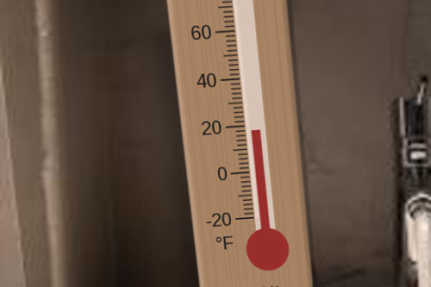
18 °F
